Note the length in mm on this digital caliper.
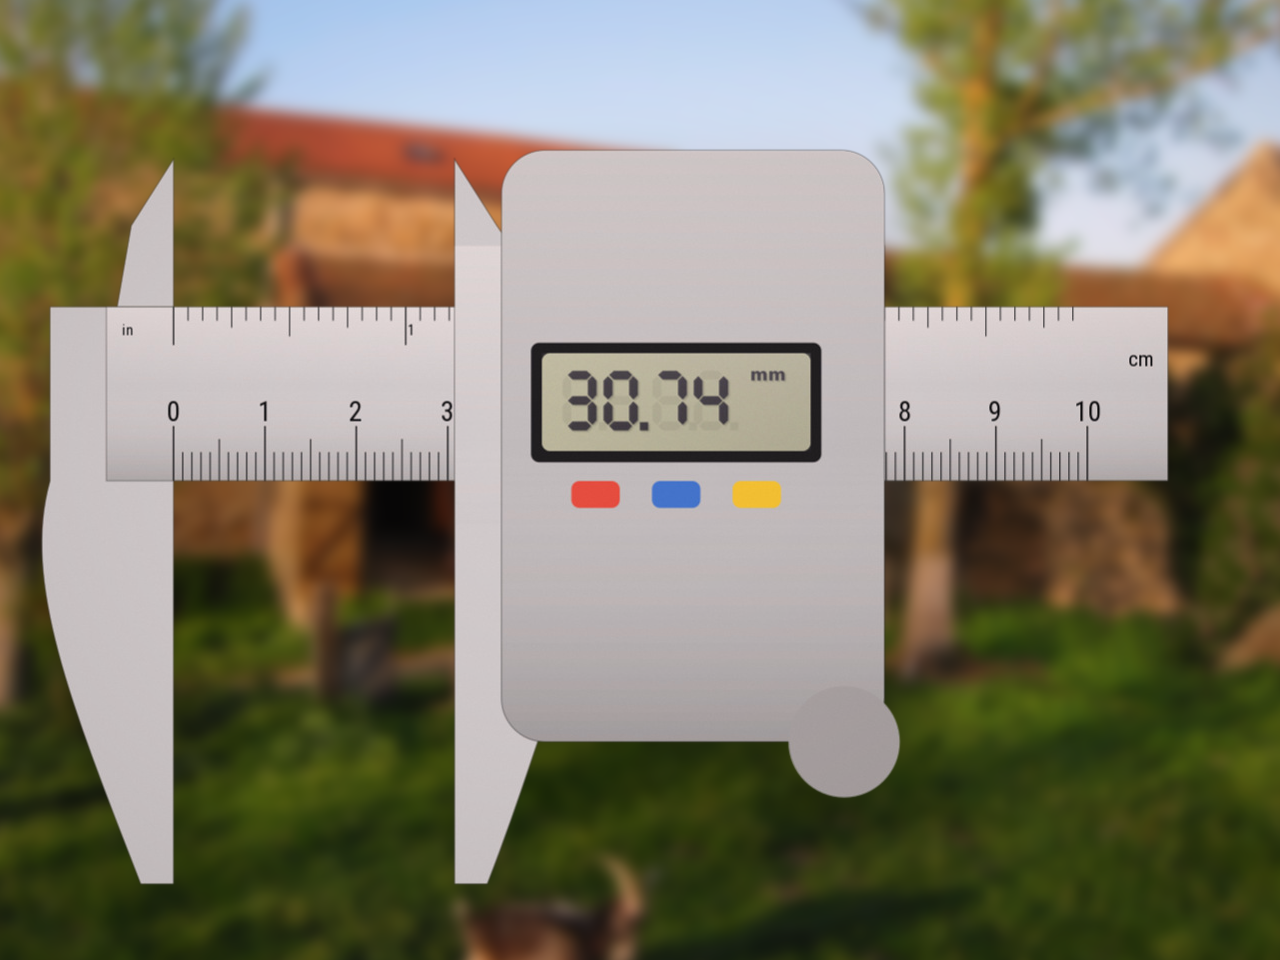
30.74 mm
